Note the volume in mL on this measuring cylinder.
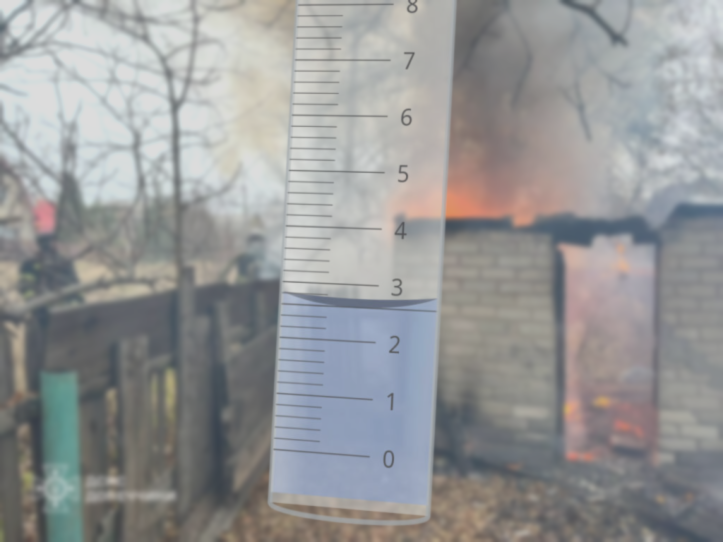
2.6 mL
